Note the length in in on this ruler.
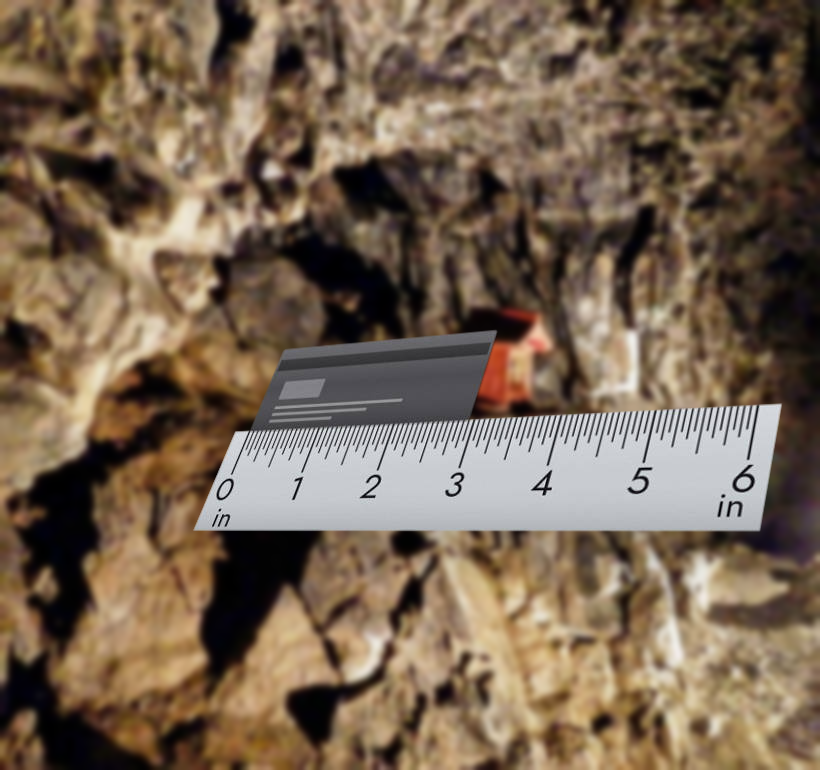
2.9375 in
